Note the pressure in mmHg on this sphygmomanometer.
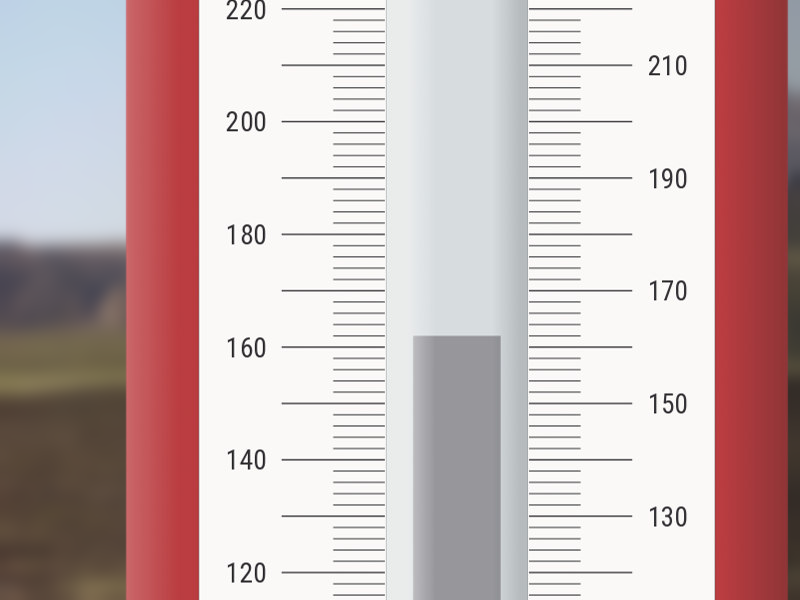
162 mmHg
